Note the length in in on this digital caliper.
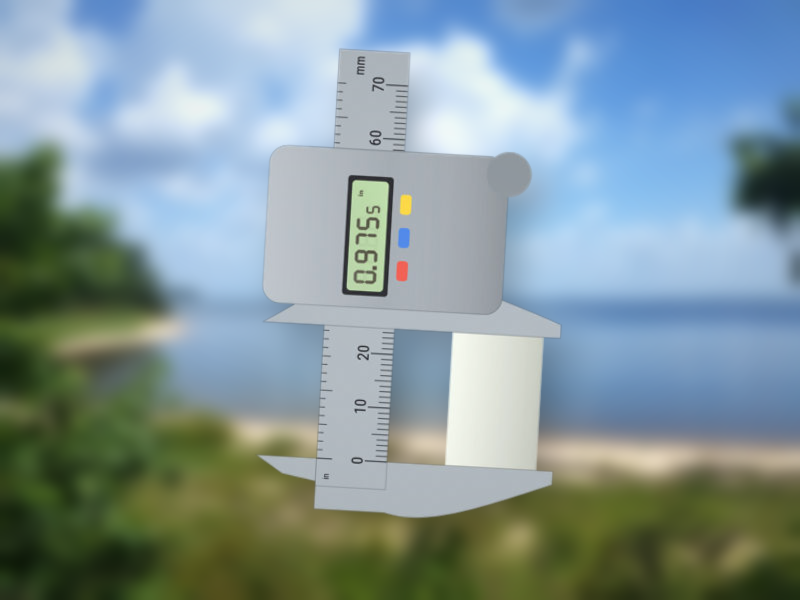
0.9755 in
